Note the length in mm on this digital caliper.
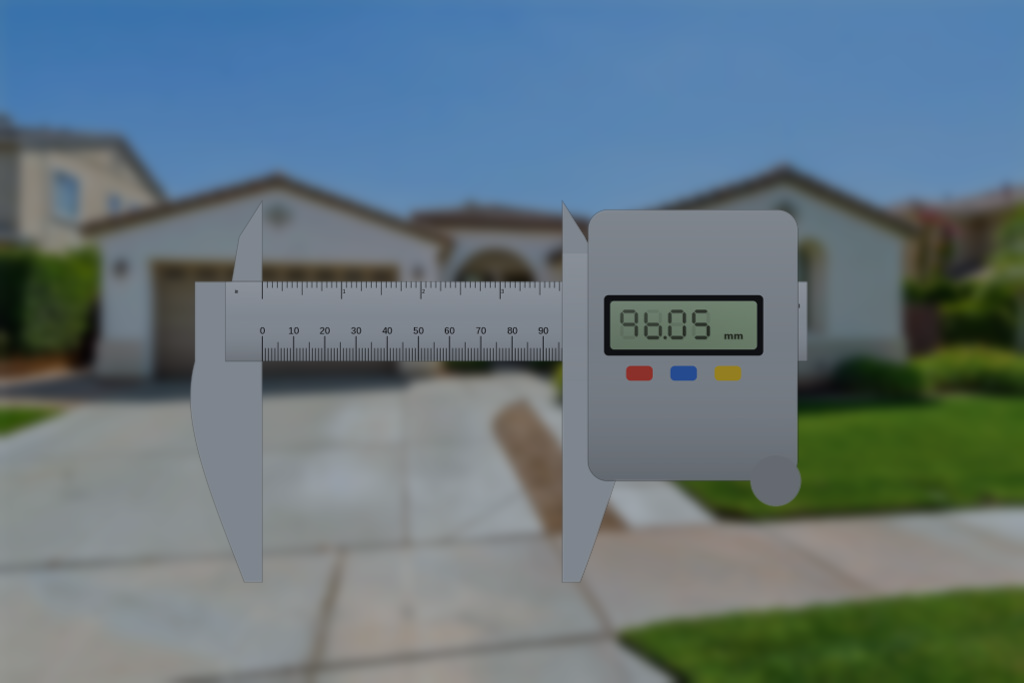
96.05 mm
